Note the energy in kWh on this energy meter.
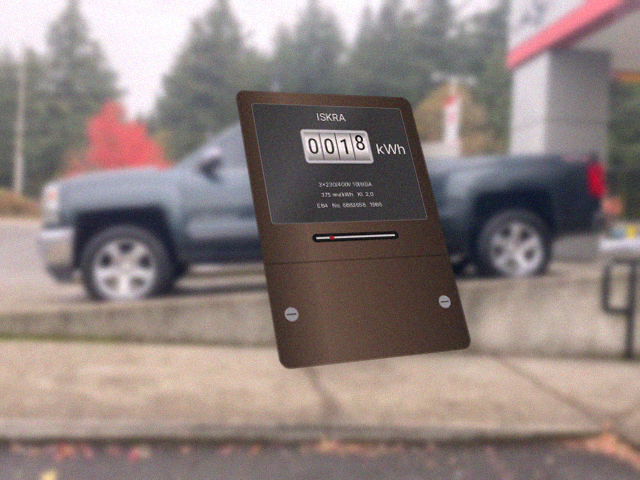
18 kWh
